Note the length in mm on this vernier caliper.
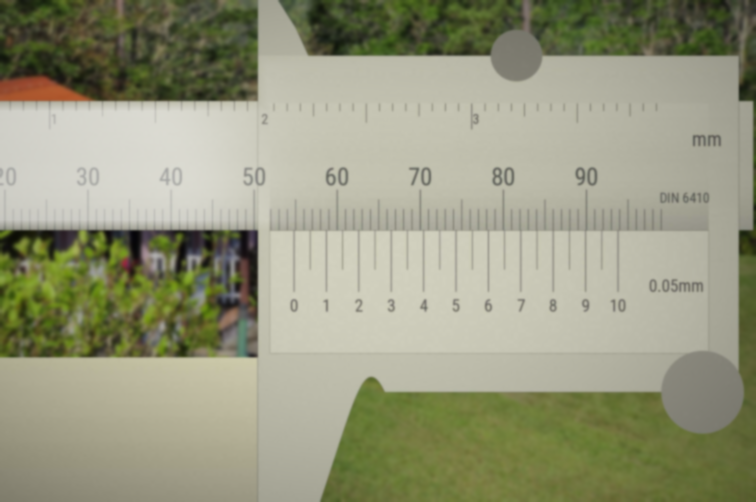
54.8 mm
